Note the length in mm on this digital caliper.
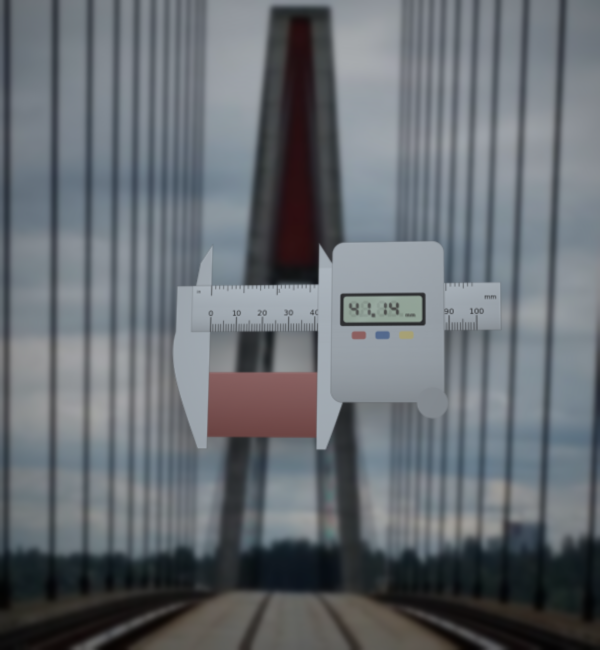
41.14 mm
